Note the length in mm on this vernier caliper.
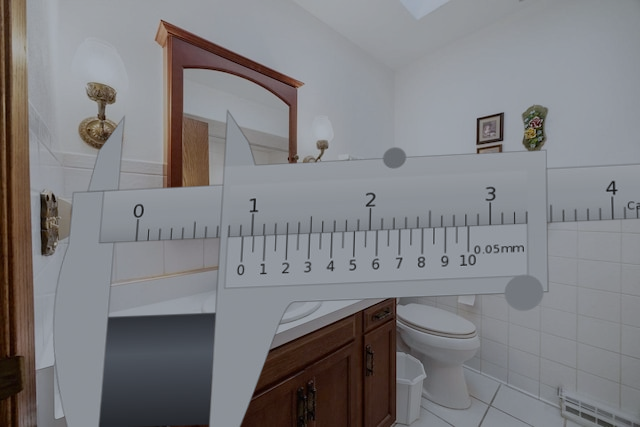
9.2 mm
